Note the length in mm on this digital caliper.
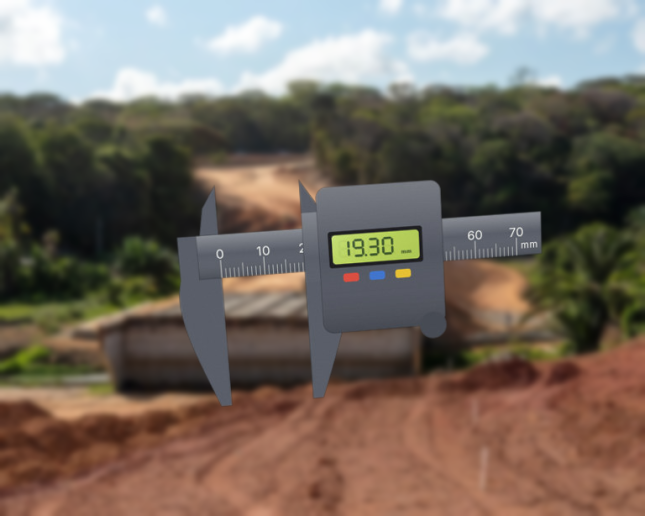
19.30 mm
